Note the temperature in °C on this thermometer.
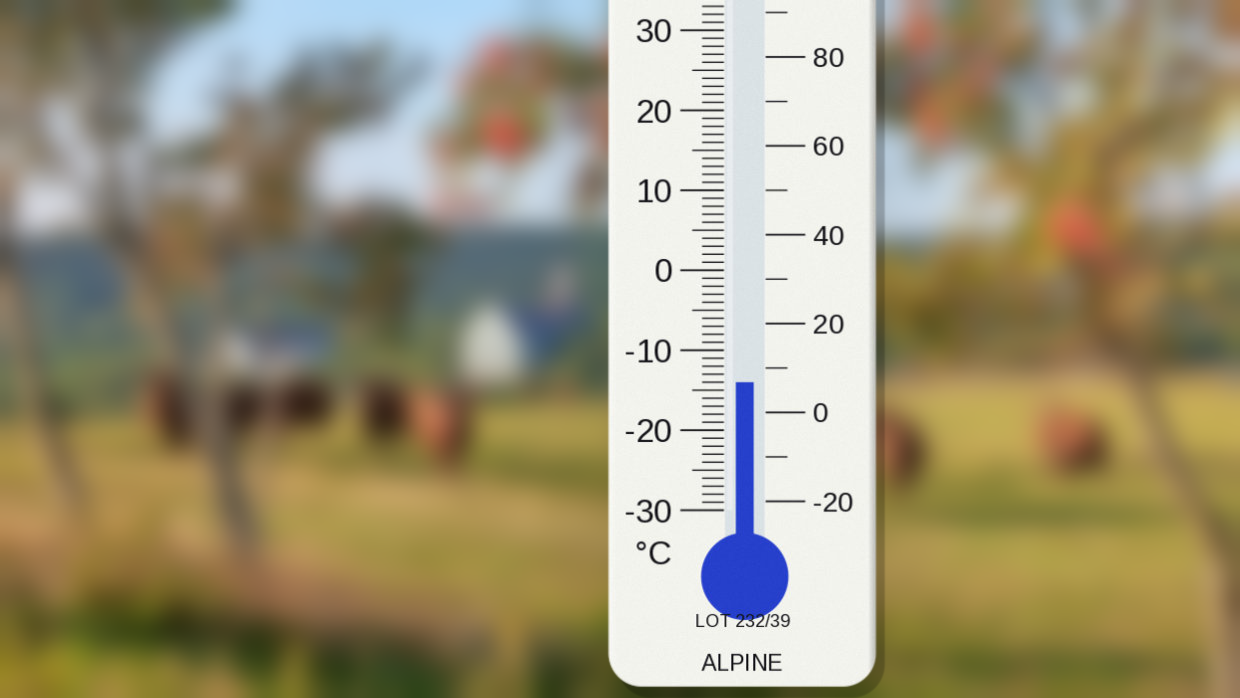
-14 °C
